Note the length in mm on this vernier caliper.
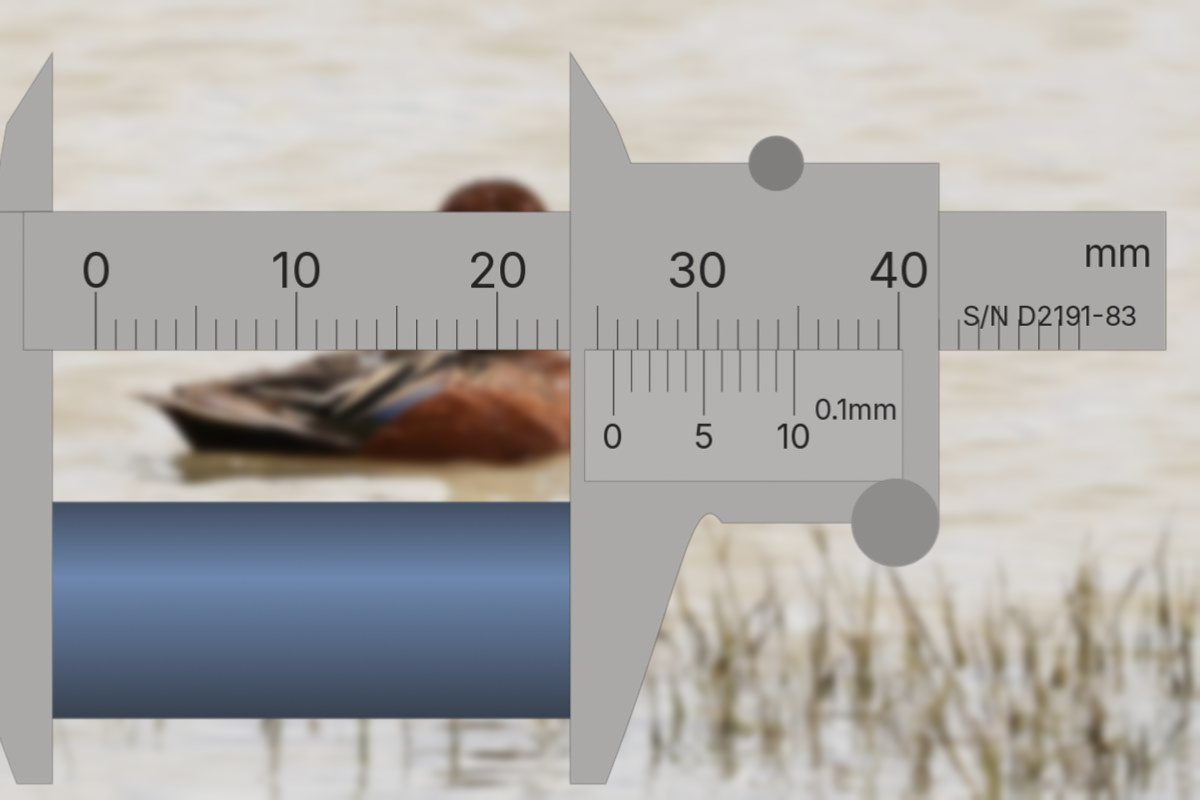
25.8 mm
